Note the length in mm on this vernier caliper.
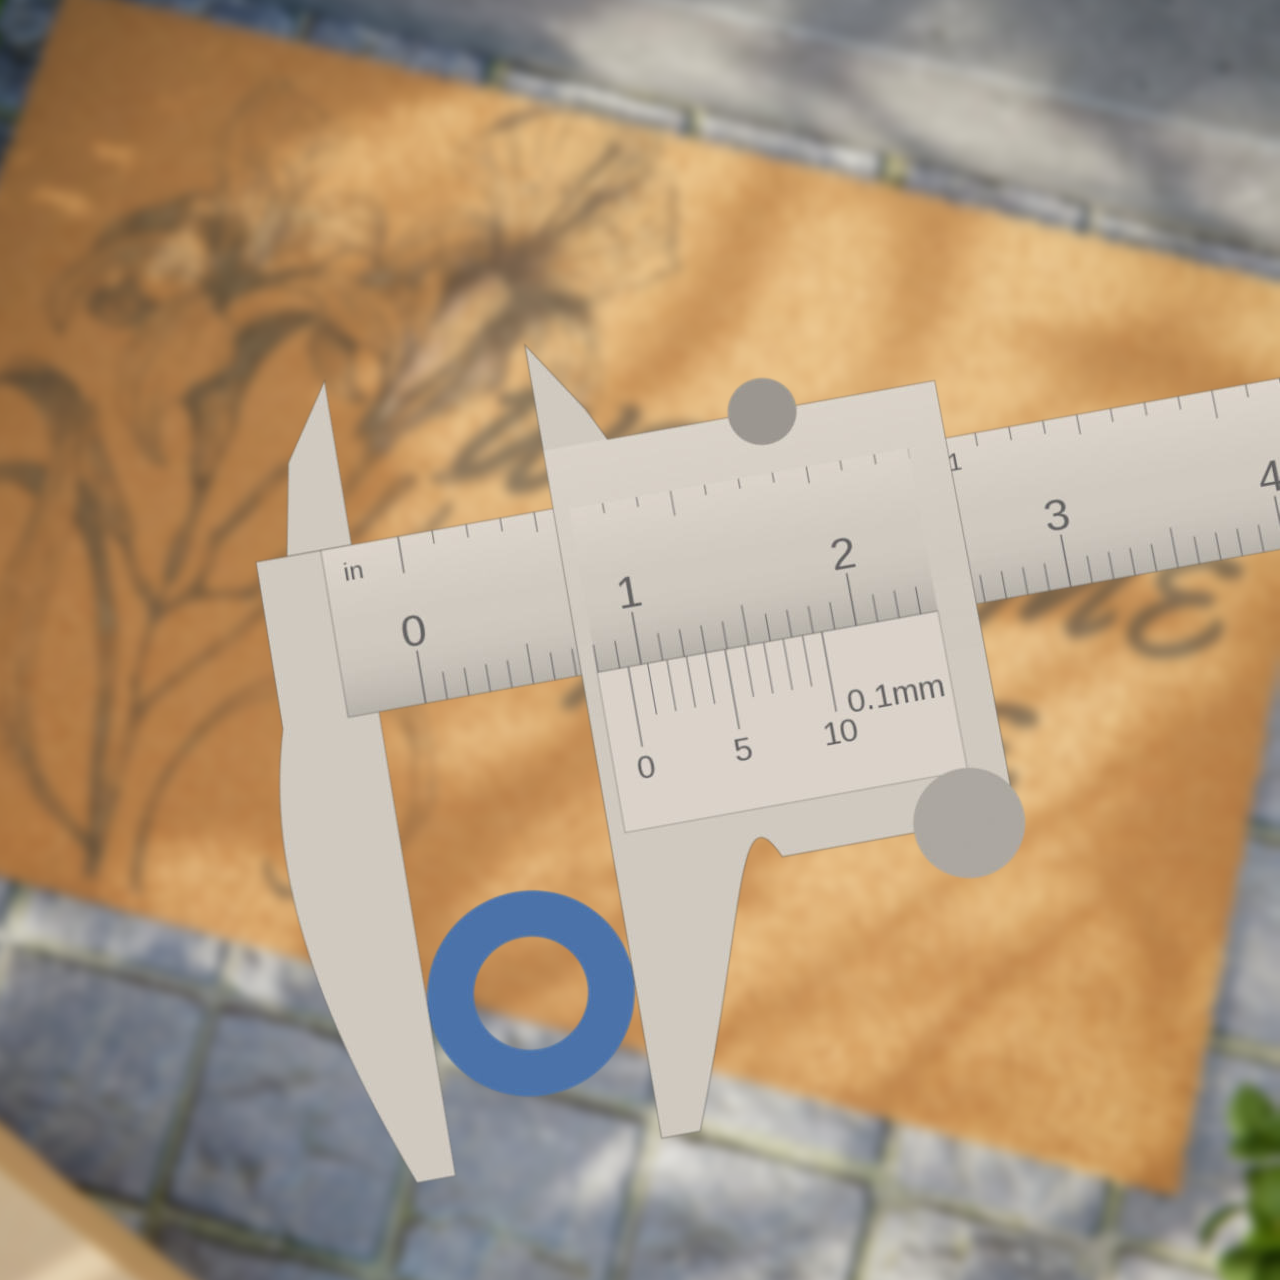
9.4 mm
